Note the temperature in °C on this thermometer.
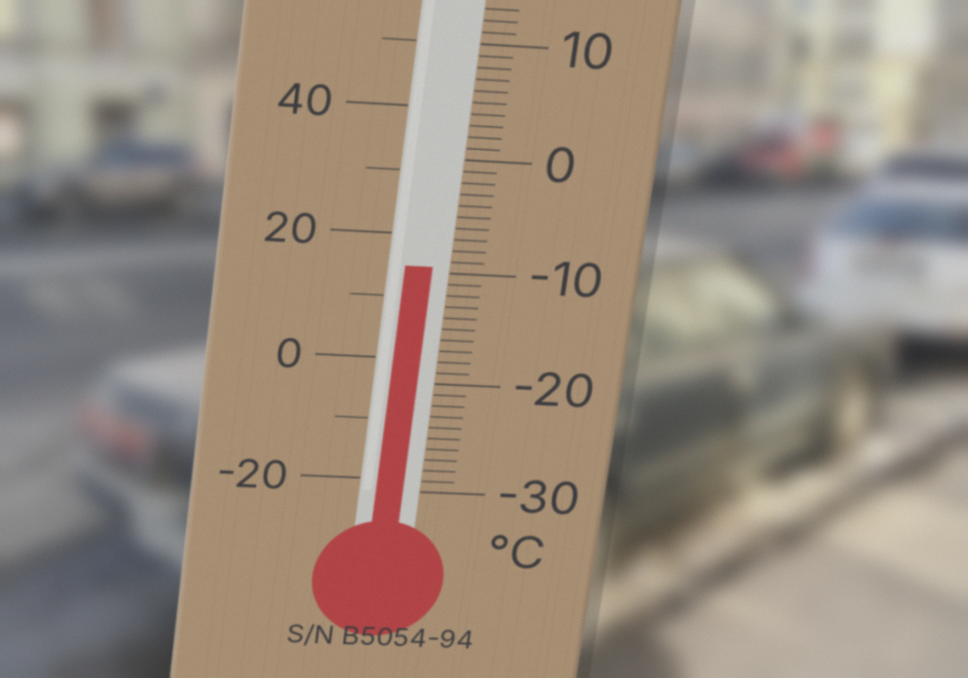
-9.5 °C
